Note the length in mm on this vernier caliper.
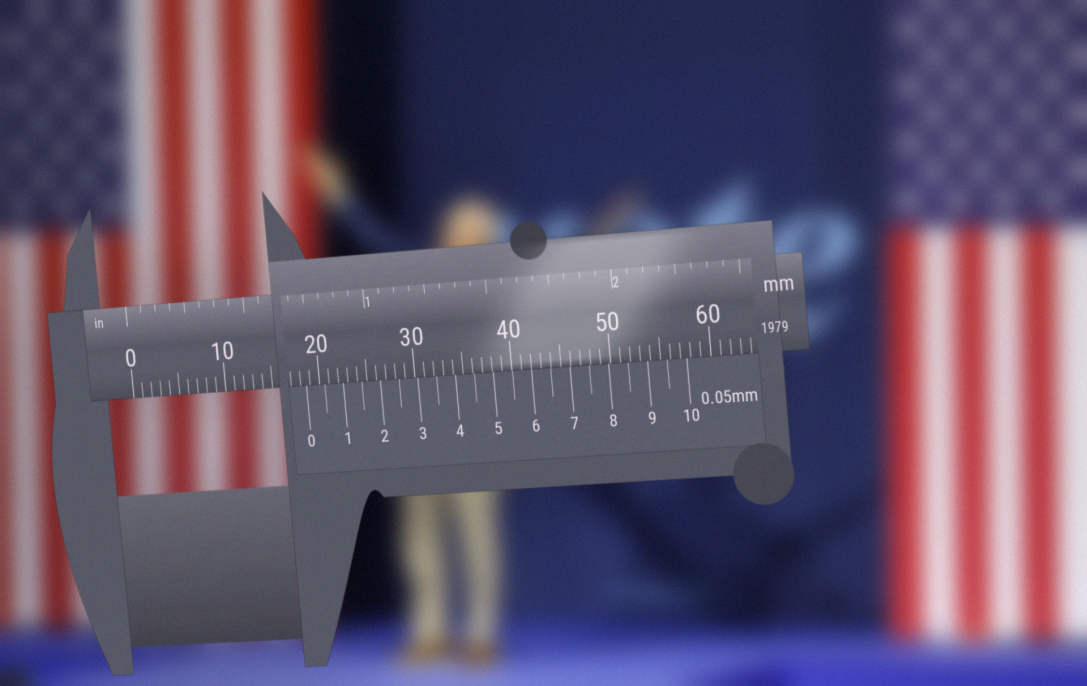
18.6 mm
